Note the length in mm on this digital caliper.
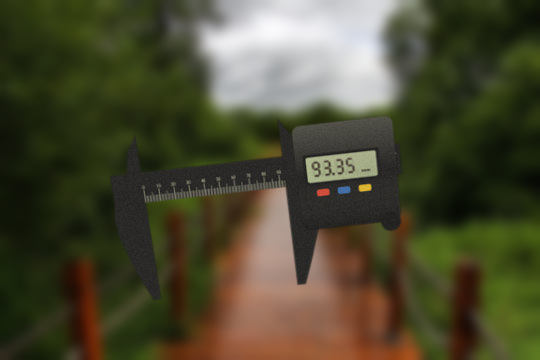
93.35 mm
